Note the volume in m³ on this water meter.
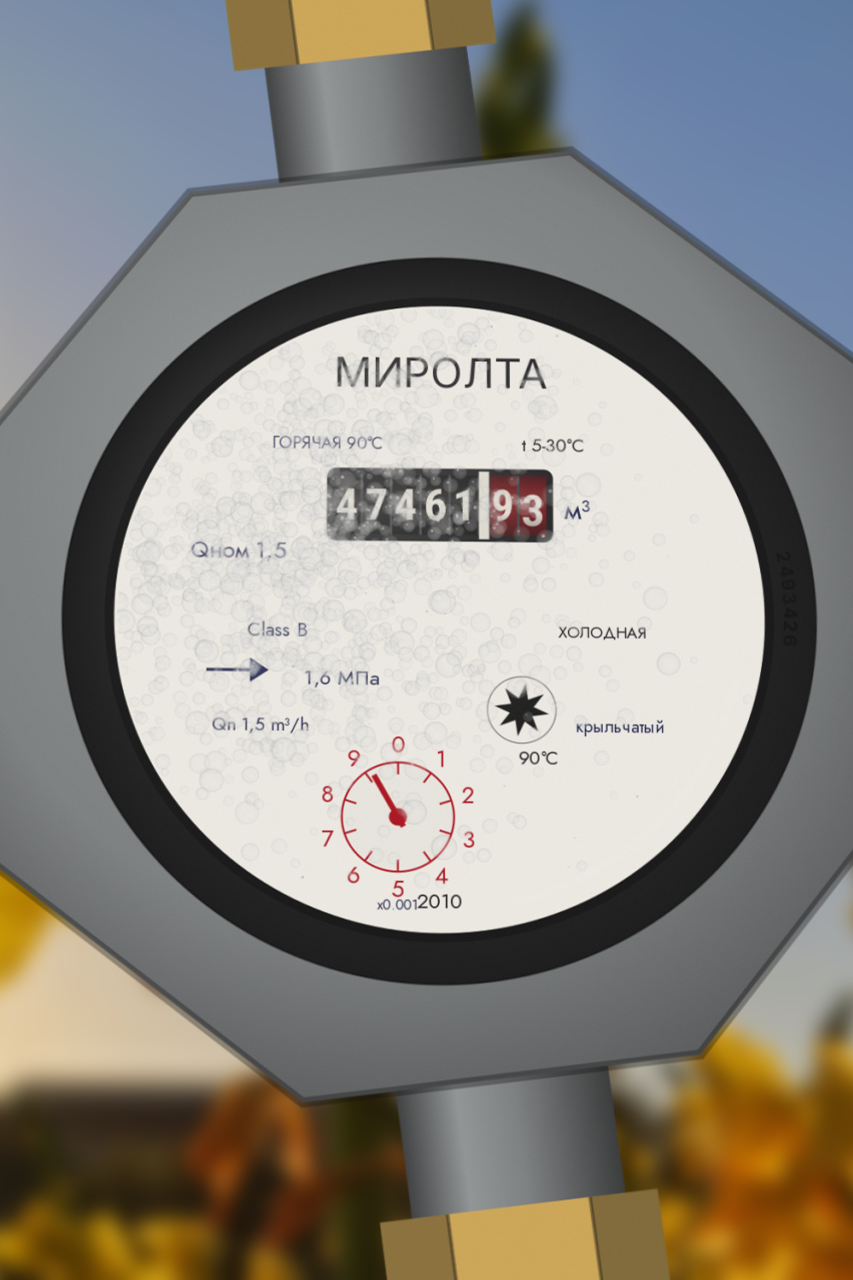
47461.929 m³
